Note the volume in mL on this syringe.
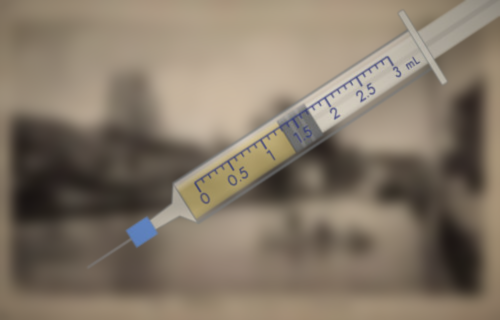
1.3 mL
